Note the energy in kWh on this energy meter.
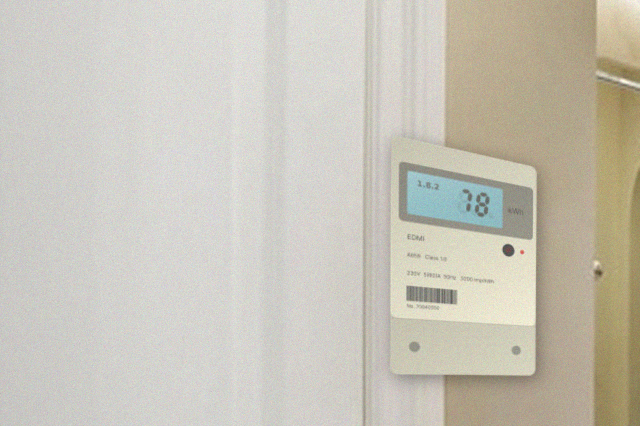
78 kWh
